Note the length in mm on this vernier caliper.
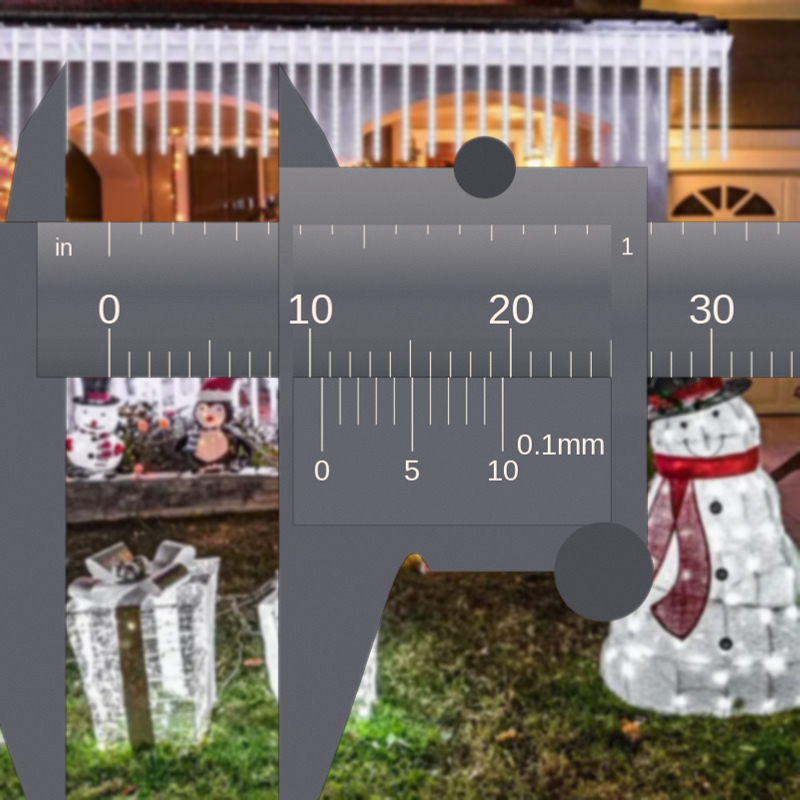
10.6 mm
